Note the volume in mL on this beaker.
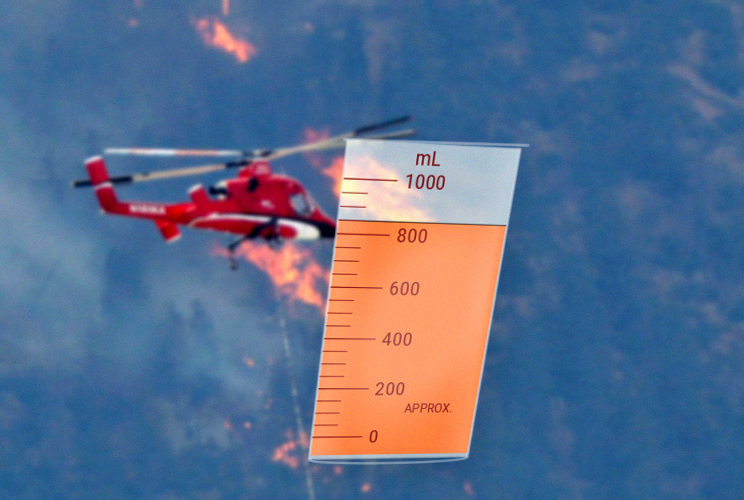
850 mL
